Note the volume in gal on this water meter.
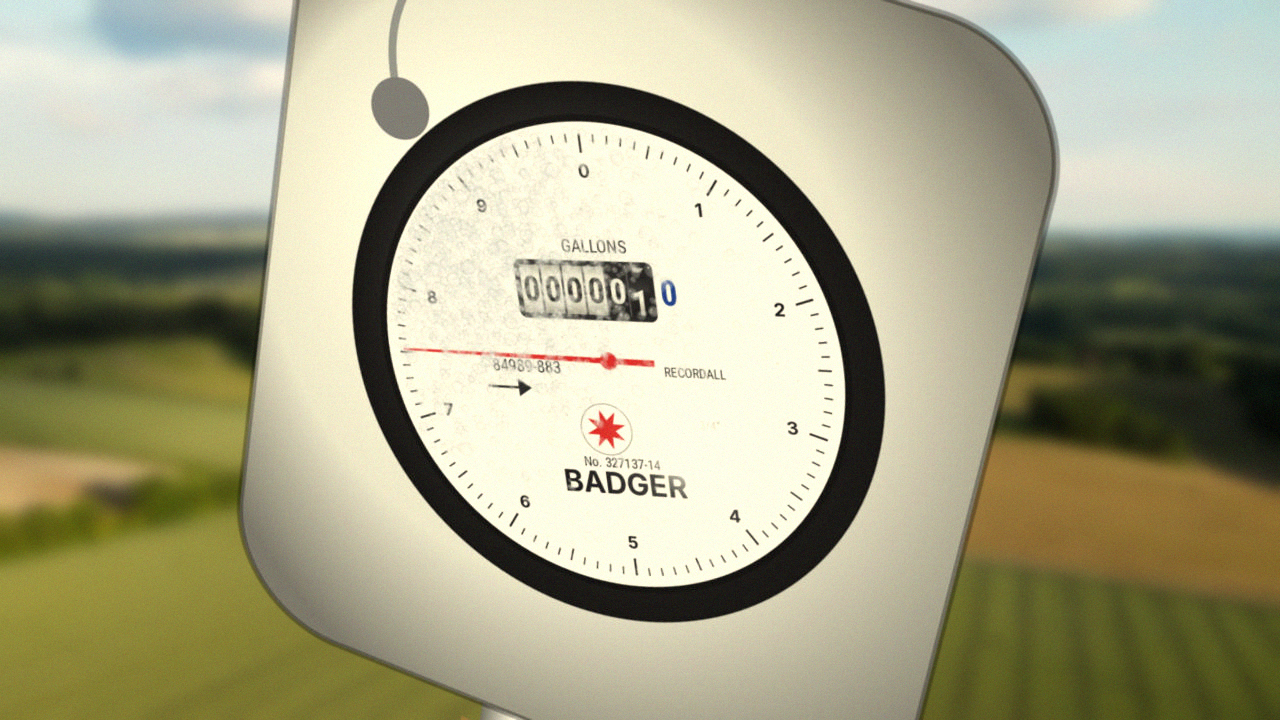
7.5 gal
